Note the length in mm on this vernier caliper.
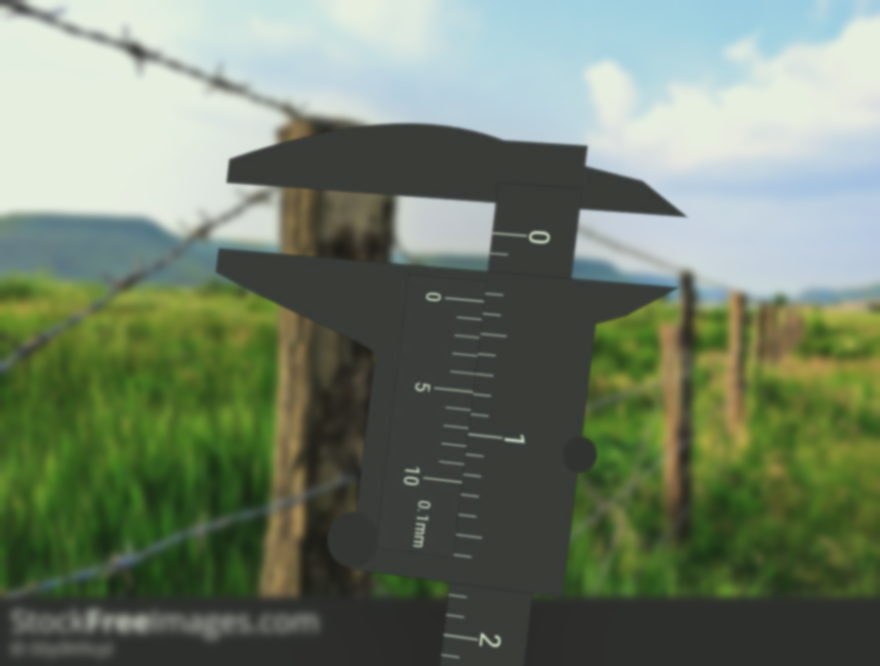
3.4 mm
